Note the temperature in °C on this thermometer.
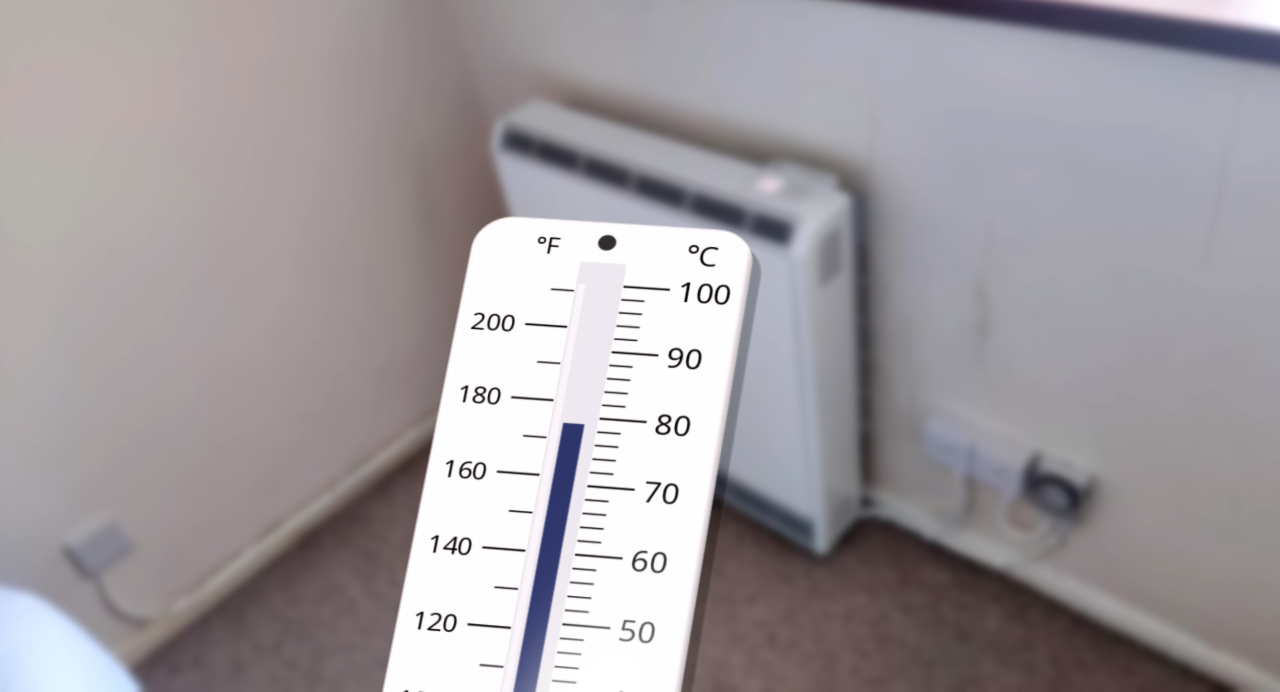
79 °C
